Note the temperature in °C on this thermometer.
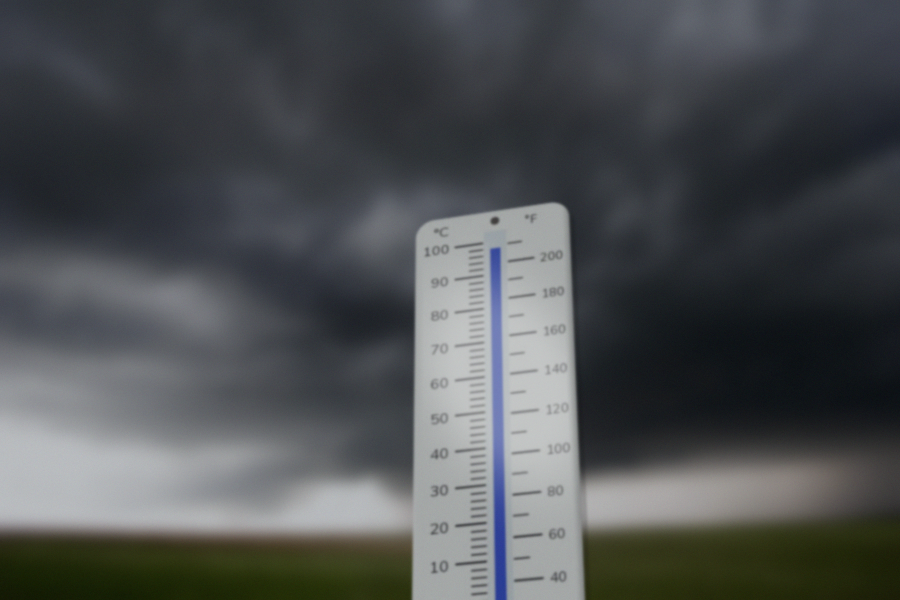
98 °C
